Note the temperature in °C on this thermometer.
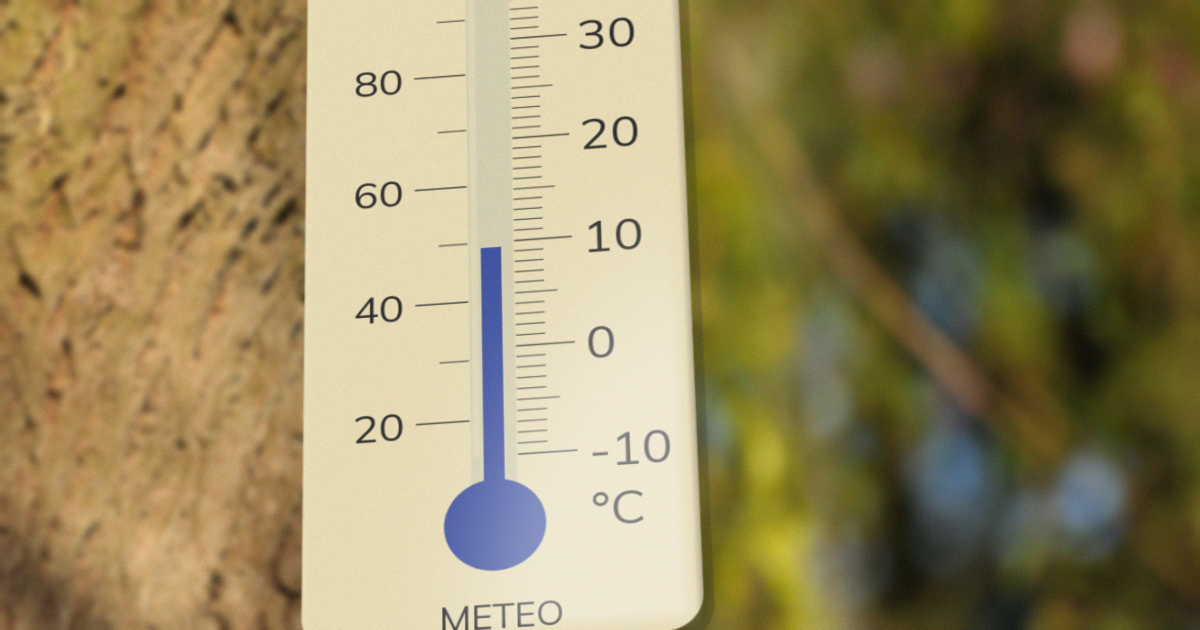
9.5 °C
